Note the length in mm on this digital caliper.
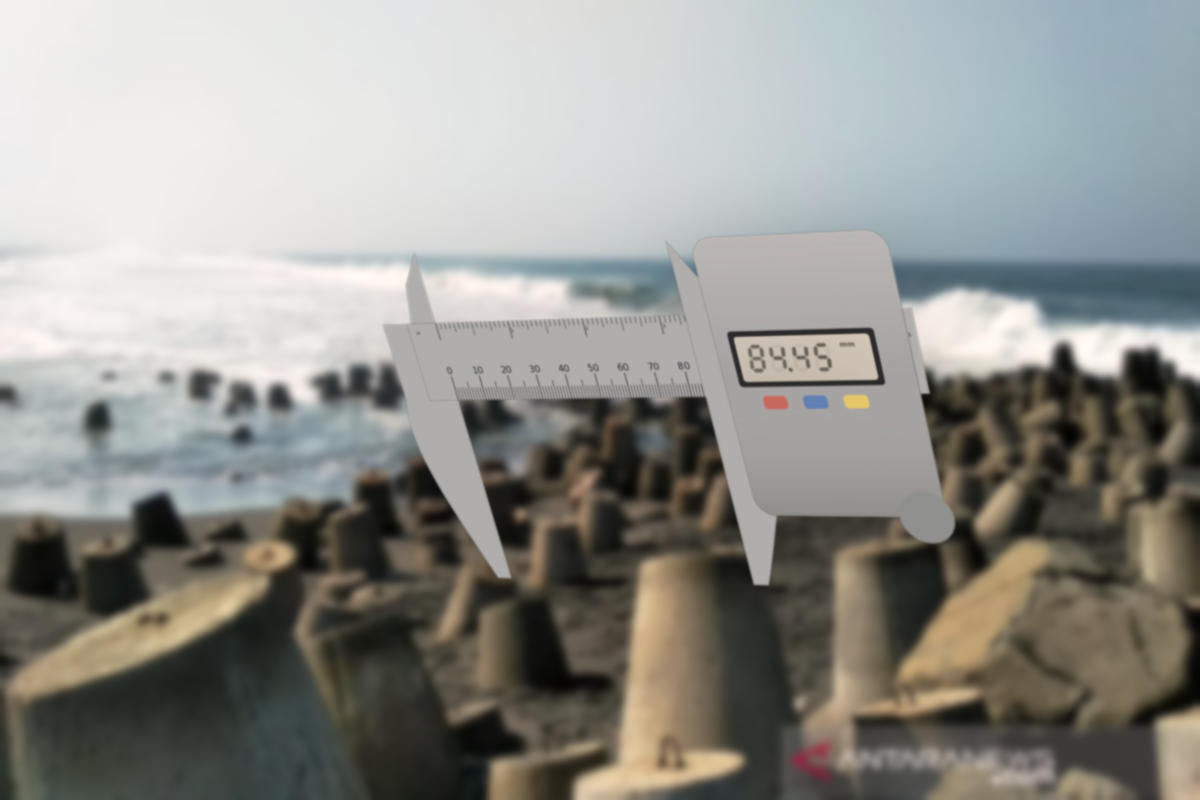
84.45 mm
